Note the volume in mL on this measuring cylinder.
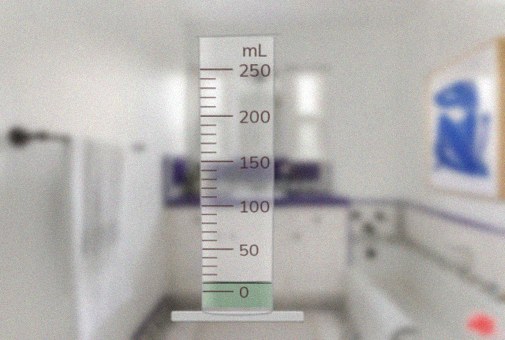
10 mL
